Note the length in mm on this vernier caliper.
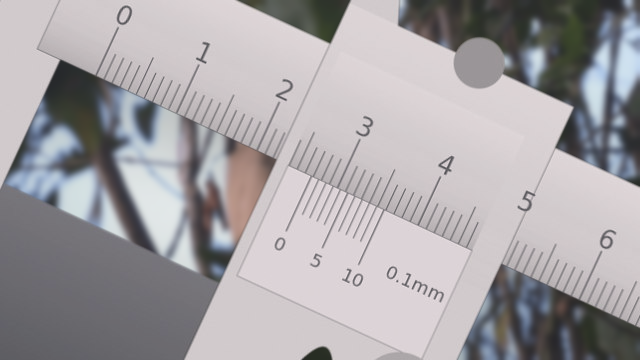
26.8 mm
